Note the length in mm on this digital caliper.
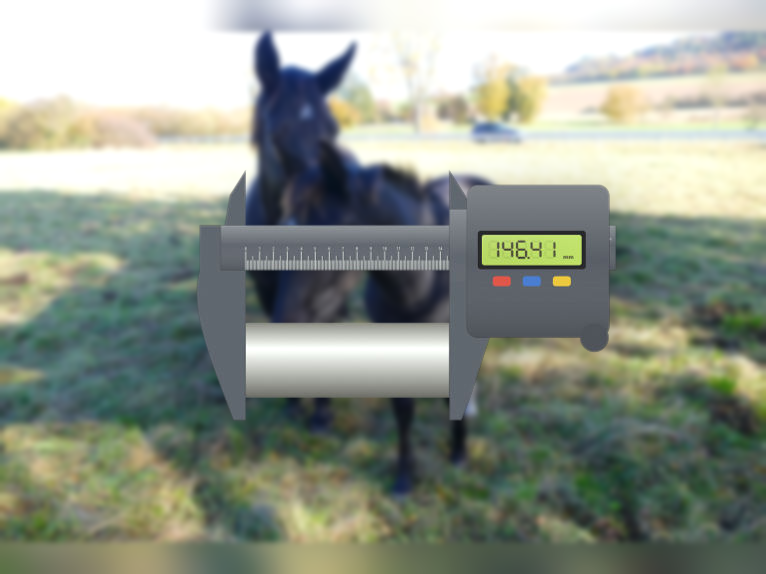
146.41 mm
